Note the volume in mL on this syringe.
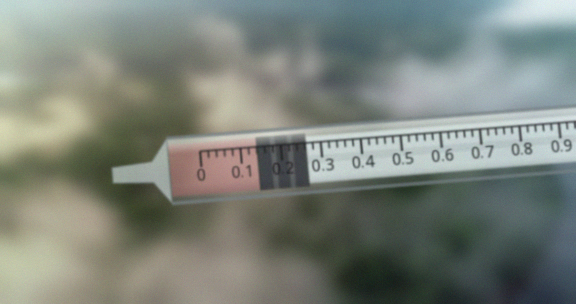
0.14 mL
